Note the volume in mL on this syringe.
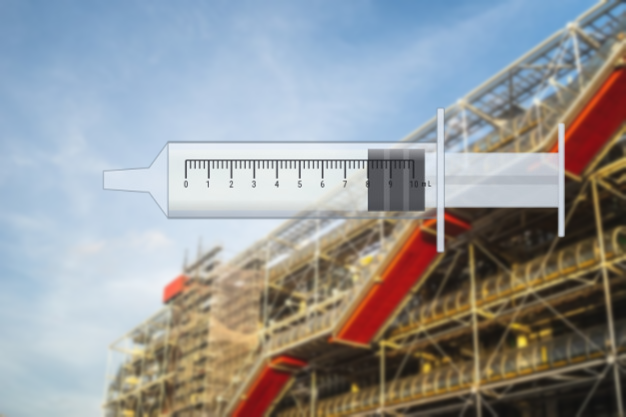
8 mL
